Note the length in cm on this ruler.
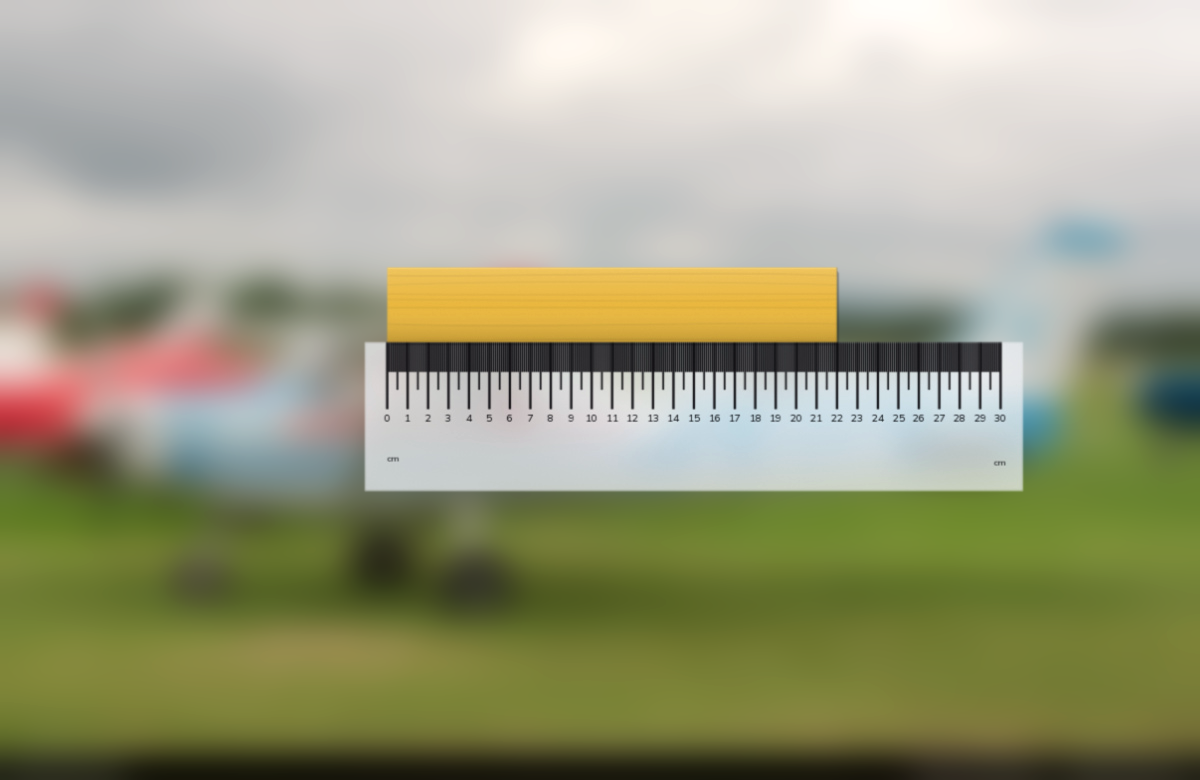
22 cm
